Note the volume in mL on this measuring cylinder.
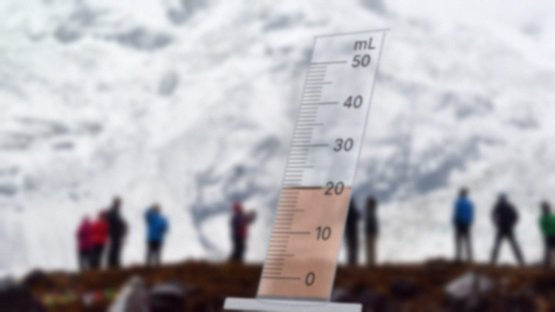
20 mL
